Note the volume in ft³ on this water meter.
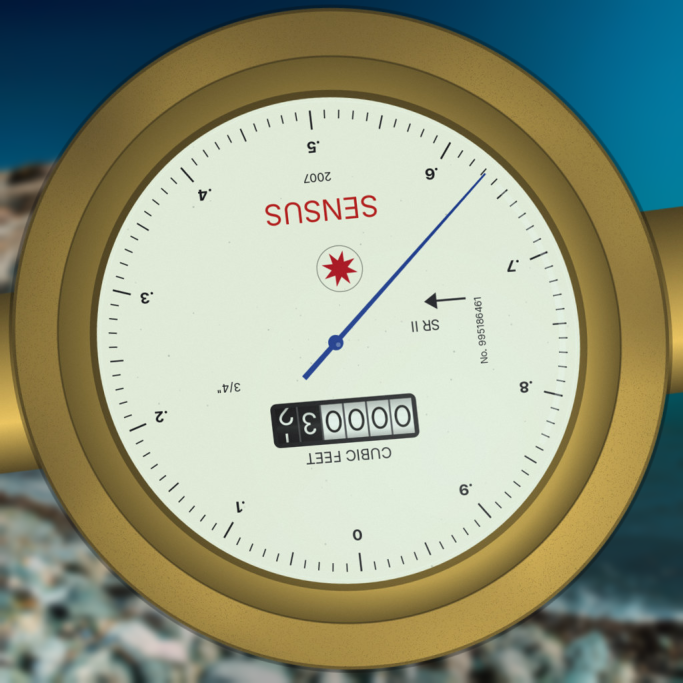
31.63 ft³
